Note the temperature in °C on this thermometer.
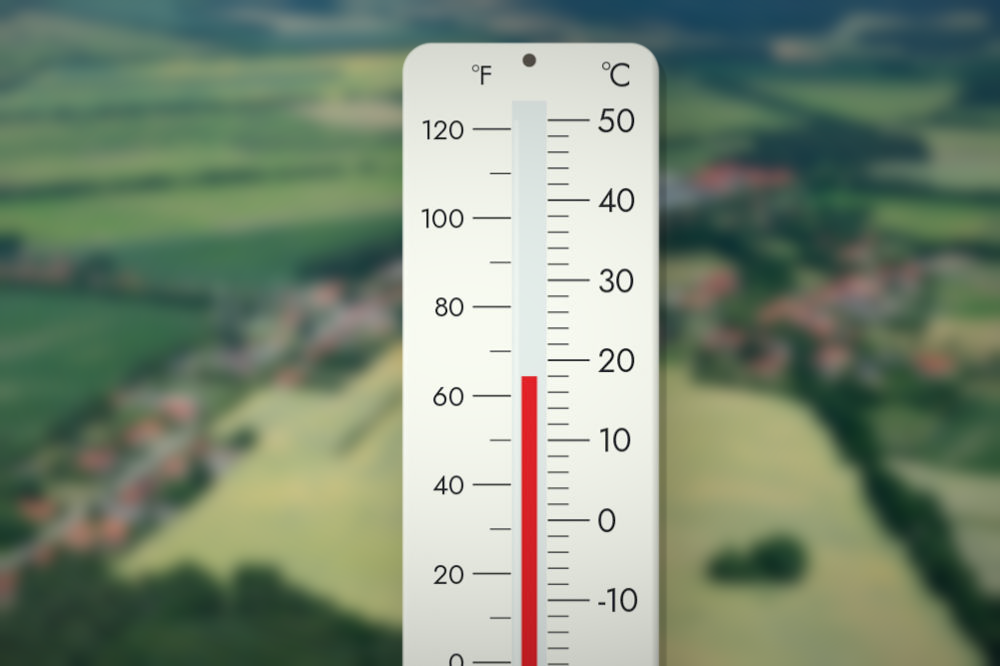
18 °C
